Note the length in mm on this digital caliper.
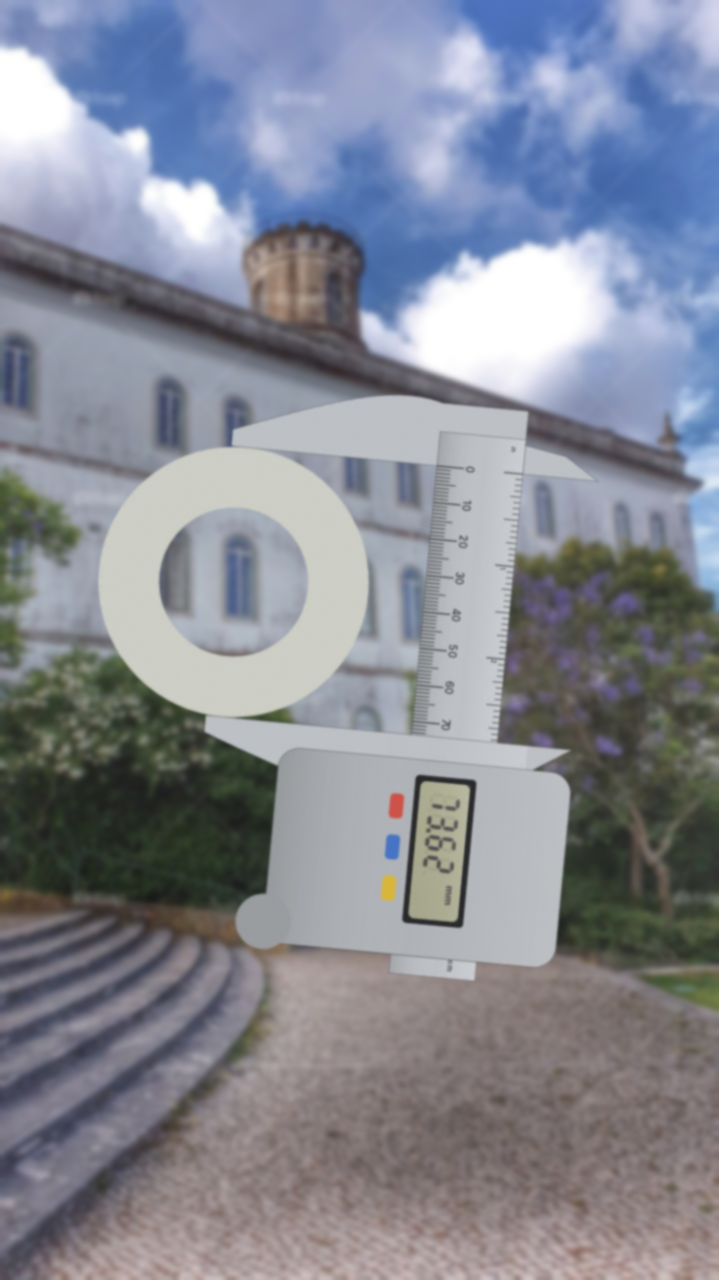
73.62 mm
